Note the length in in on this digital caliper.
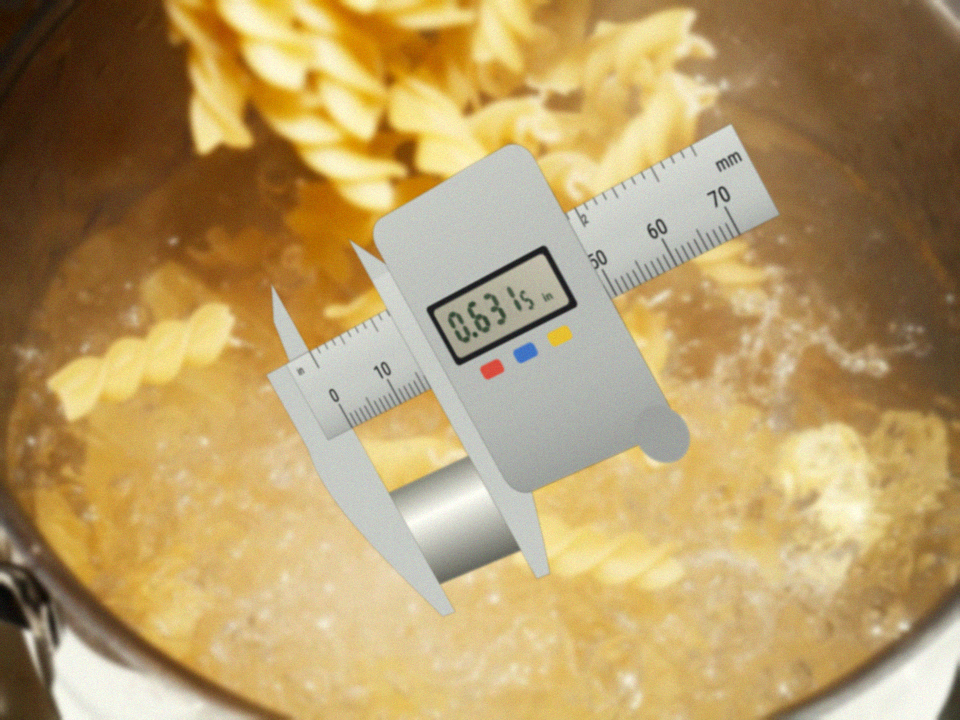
0.6315 in
